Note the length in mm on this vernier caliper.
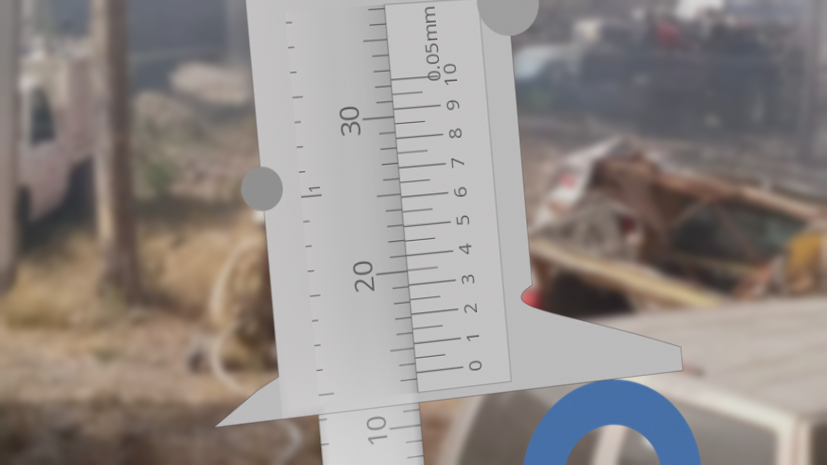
13.4 mm
